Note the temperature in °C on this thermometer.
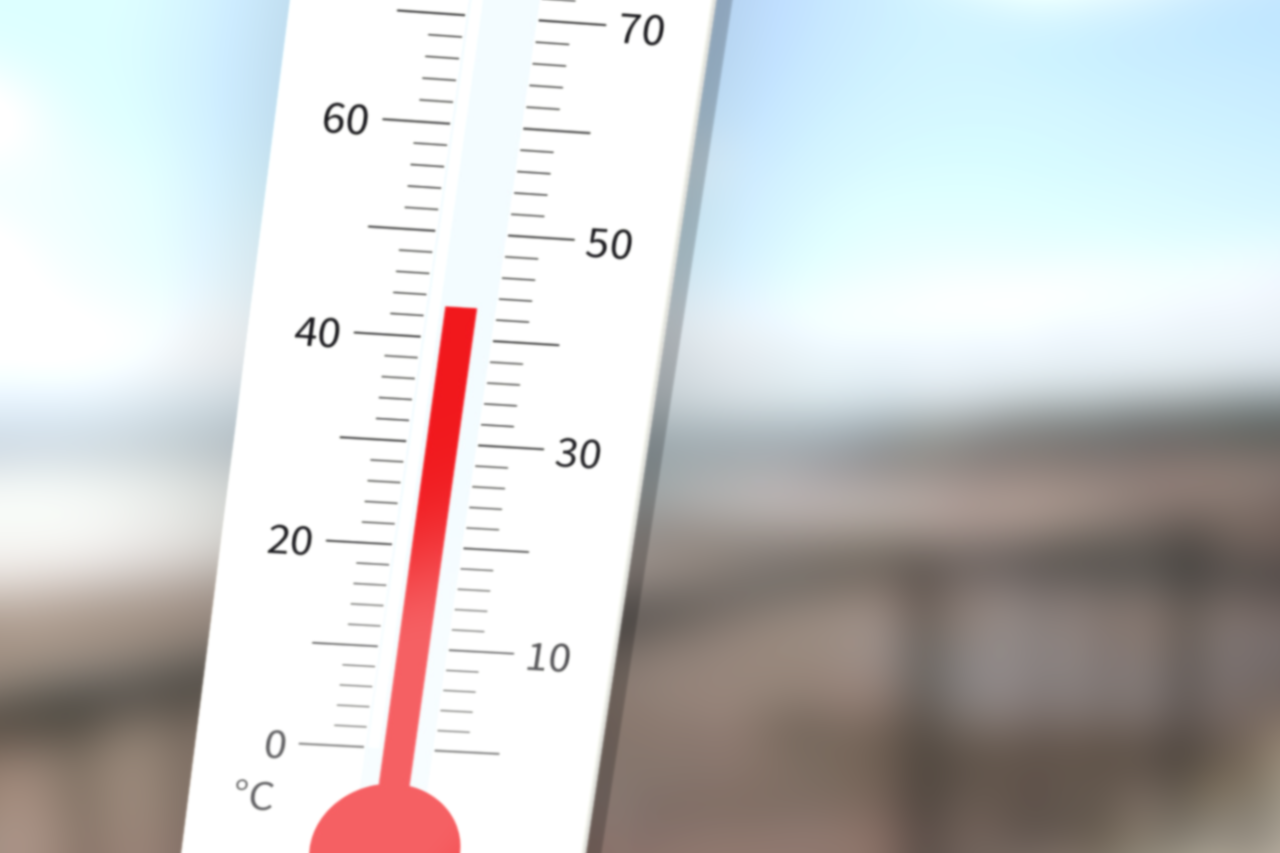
43 °C
